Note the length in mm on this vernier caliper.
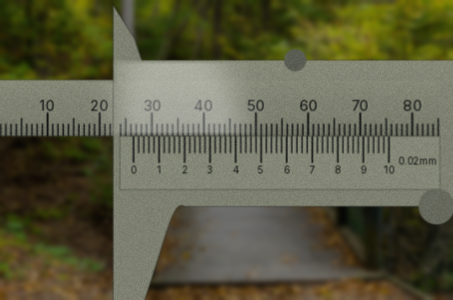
26.5 mm
